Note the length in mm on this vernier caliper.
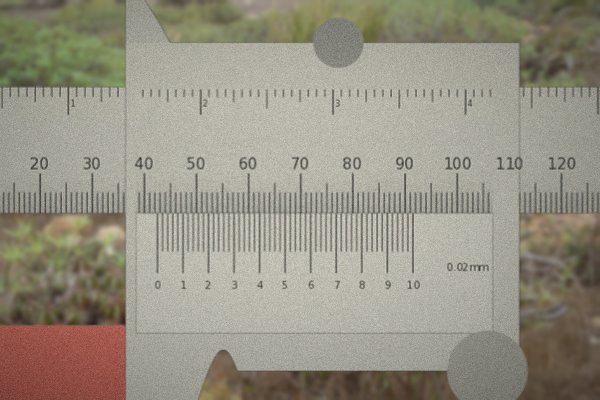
42.5 mm
